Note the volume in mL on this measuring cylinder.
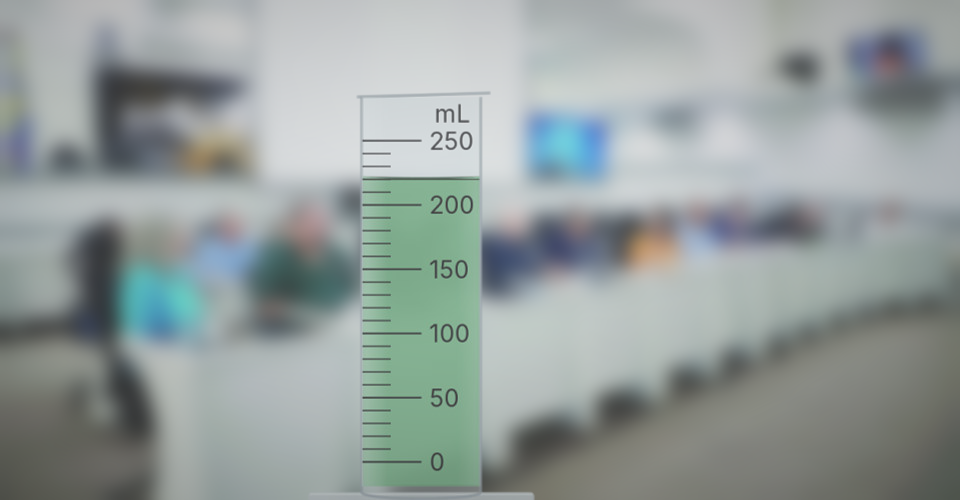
220 mL
